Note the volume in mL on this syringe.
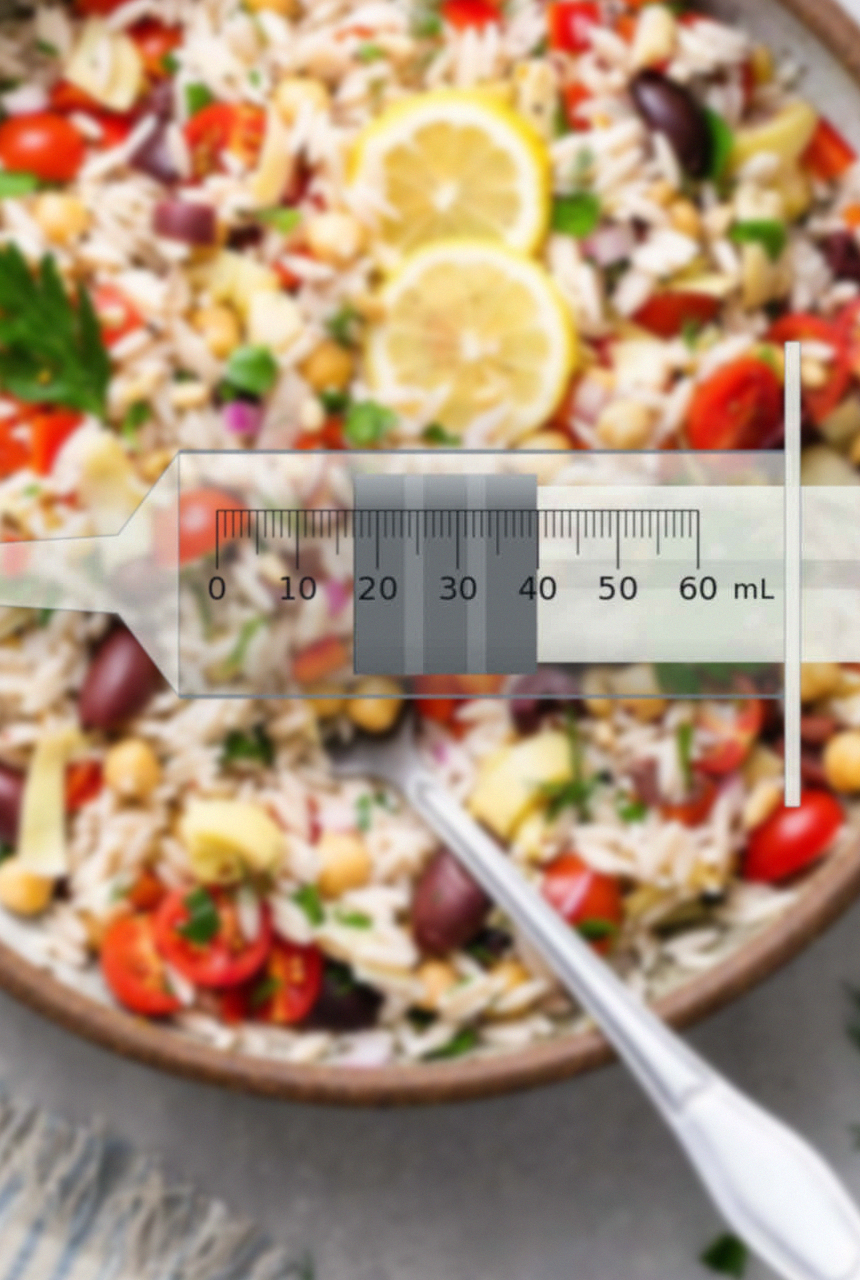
17 mL
